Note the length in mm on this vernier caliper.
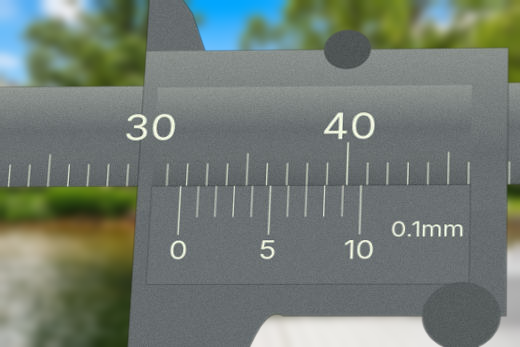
31.7 mm
